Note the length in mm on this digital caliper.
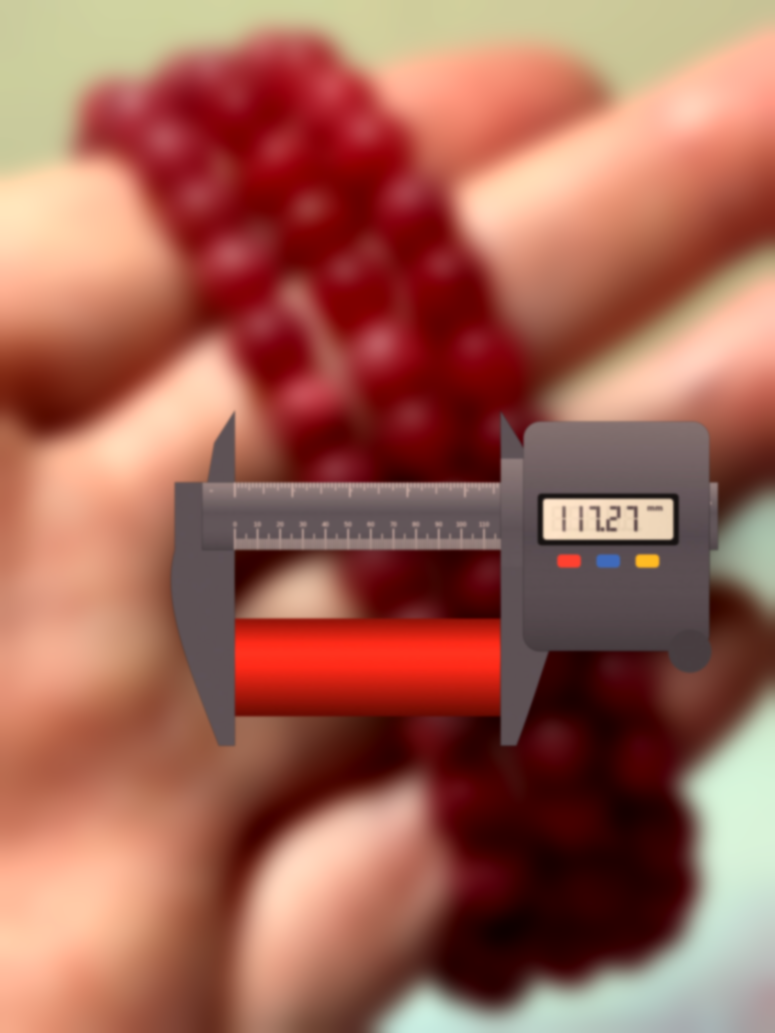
117.27 mm
